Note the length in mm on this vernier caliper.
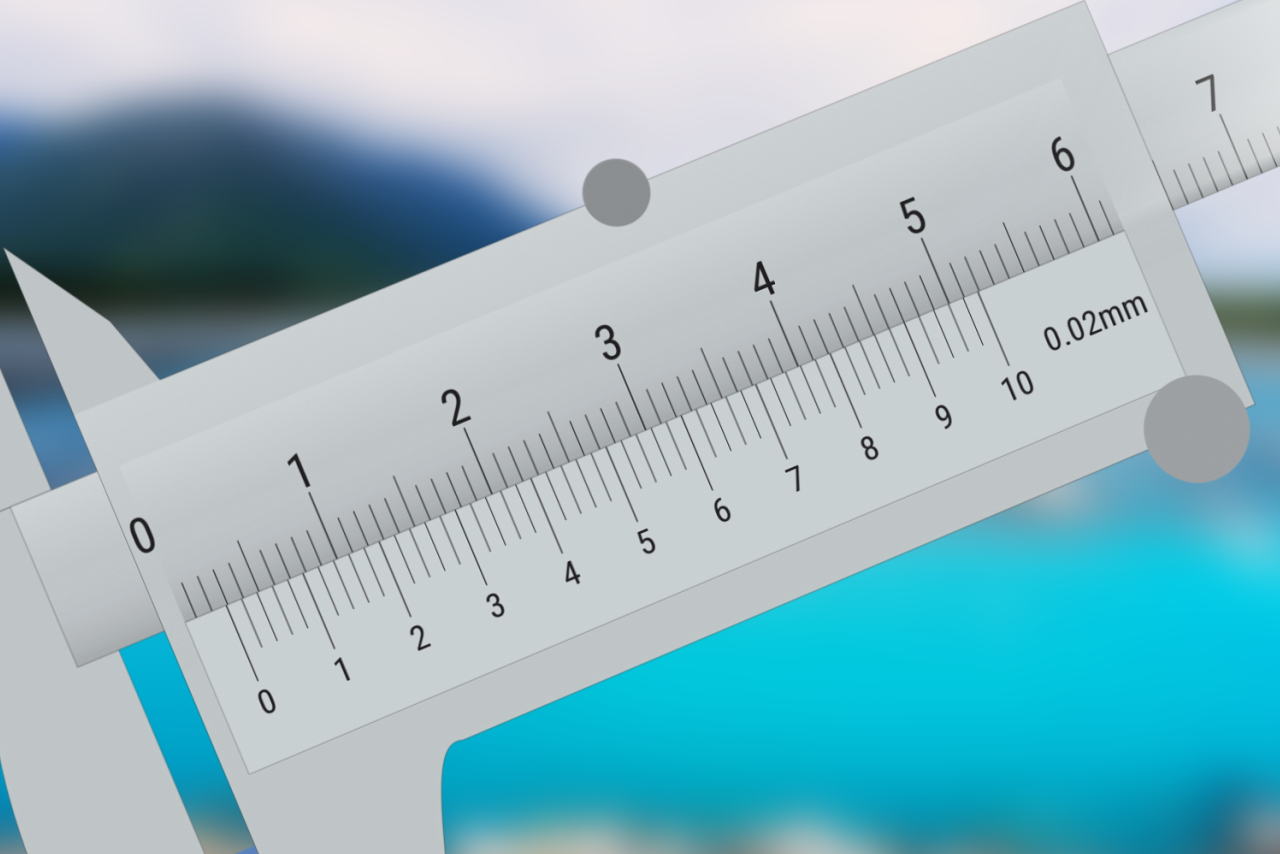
2.9 mm
